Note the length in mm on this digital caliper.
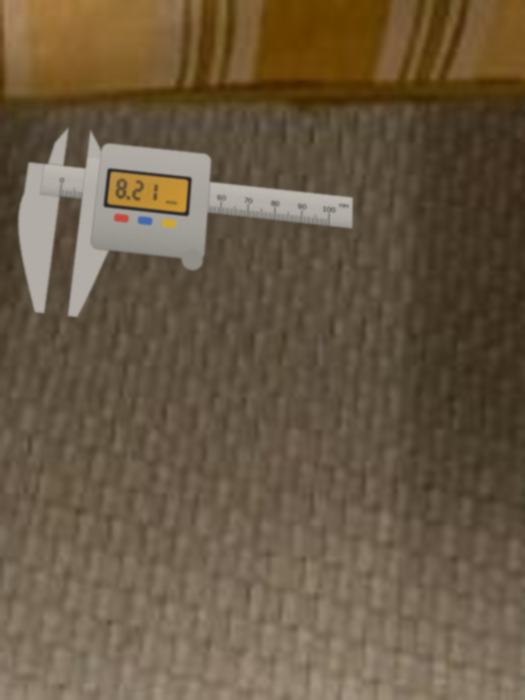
8.21 mm
